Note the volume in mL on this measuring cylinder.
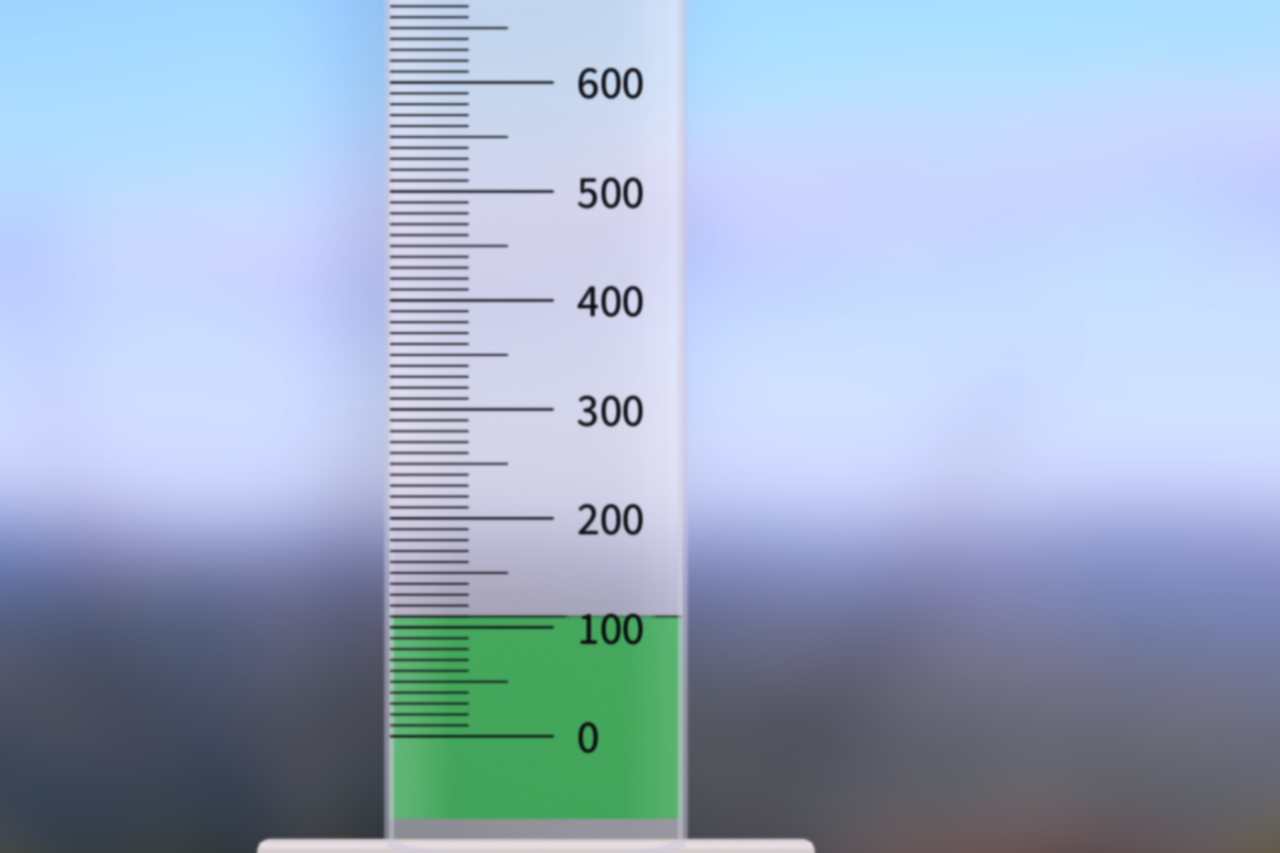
110 mL
